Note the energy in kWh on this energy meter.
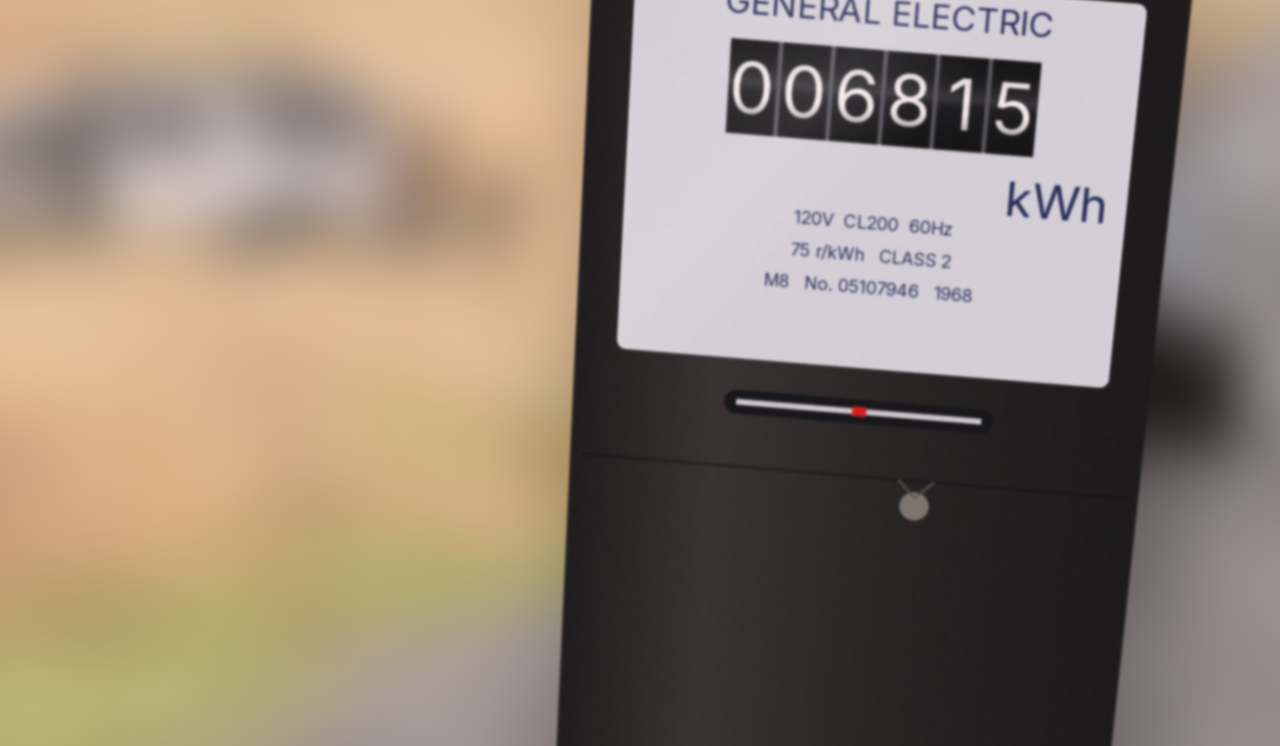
6815 kWh
